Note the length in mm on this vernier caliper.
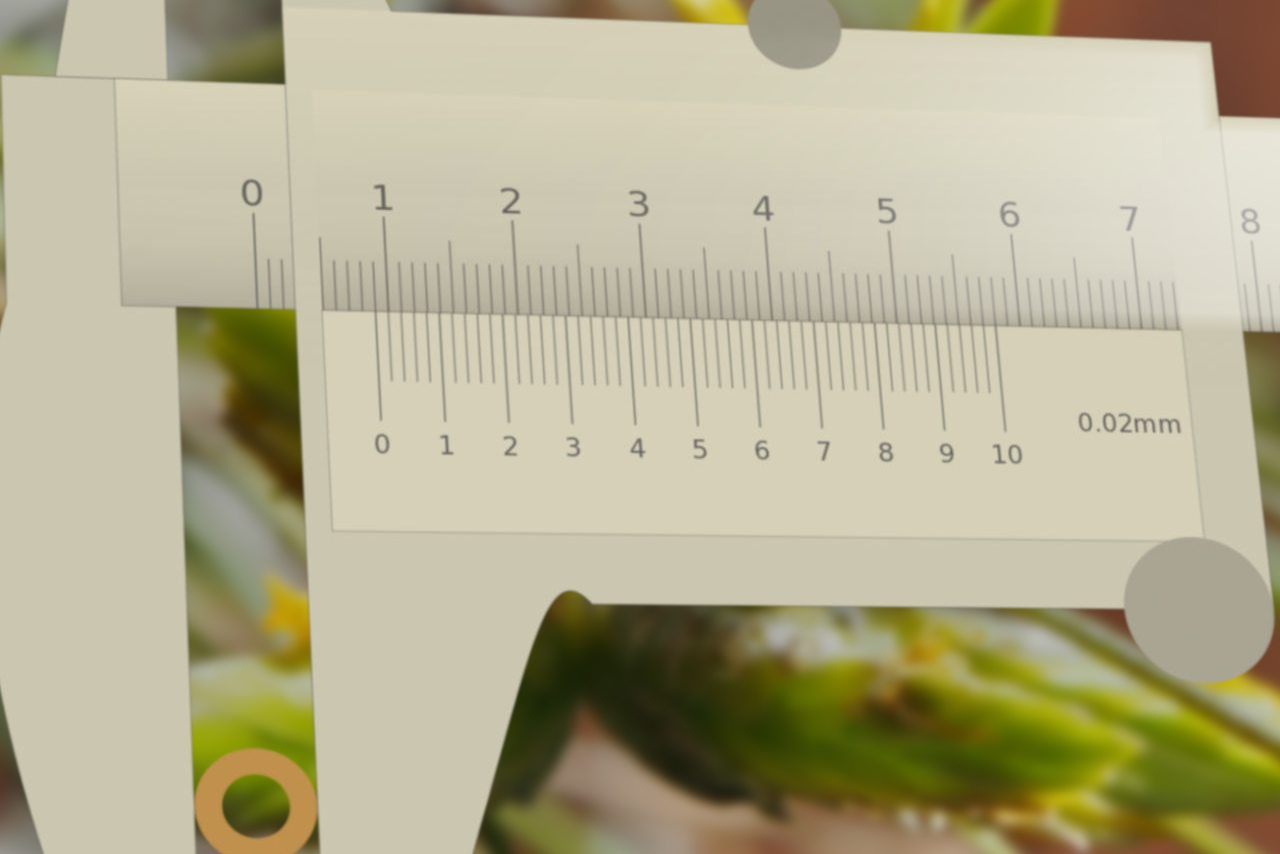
9.0 mm
